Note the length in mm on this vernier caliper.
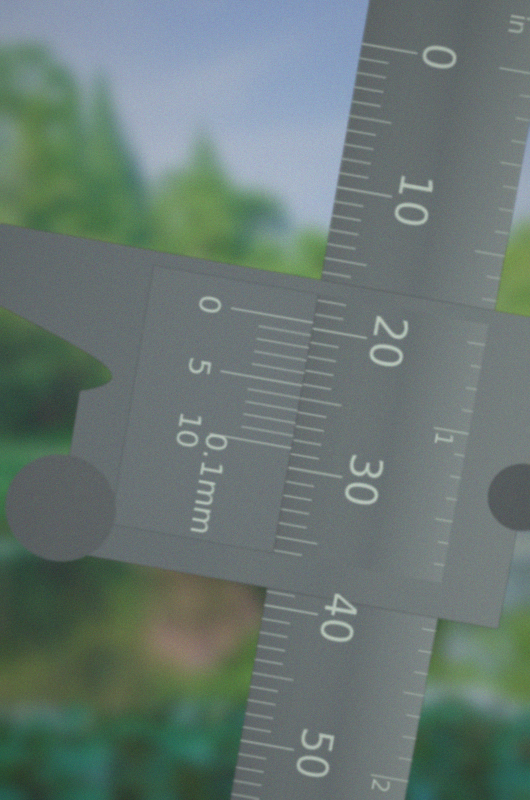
19.6 mm
